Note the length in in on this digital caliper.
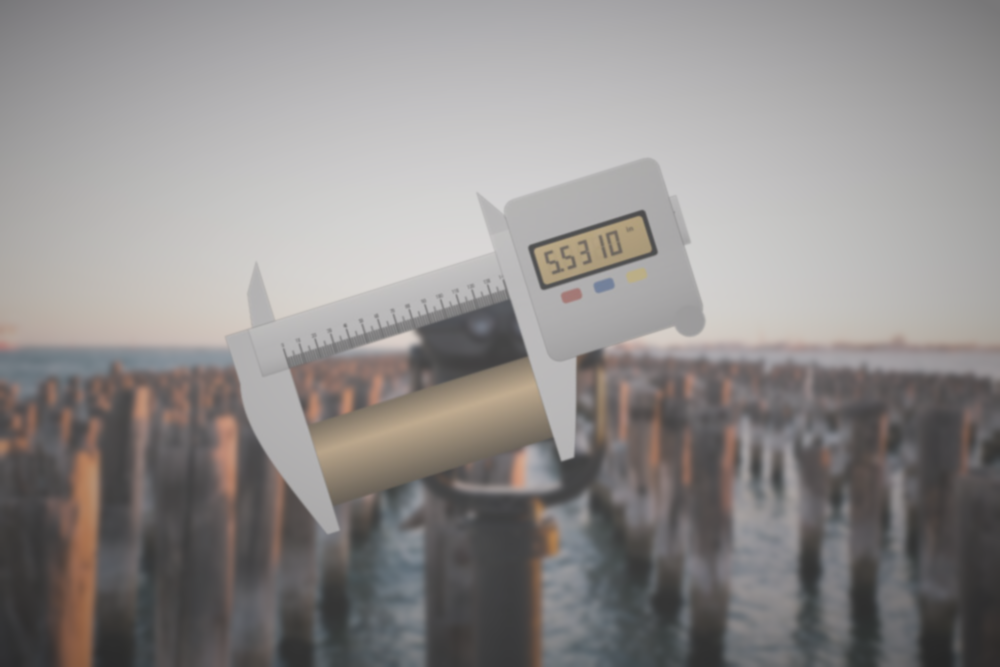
5.5310 in
